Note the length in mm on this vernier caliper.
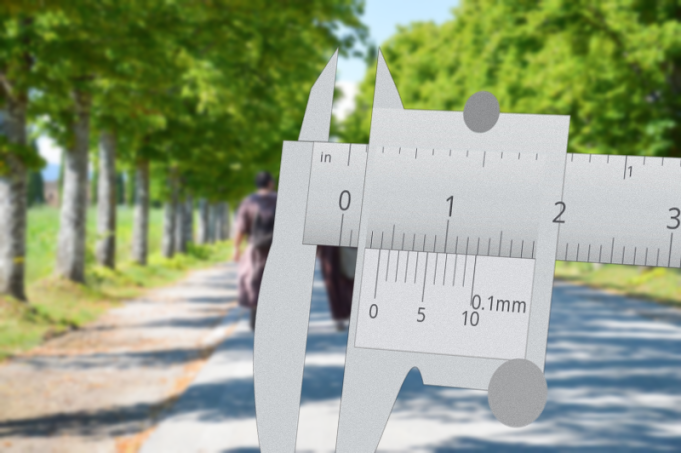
3.9 mm
